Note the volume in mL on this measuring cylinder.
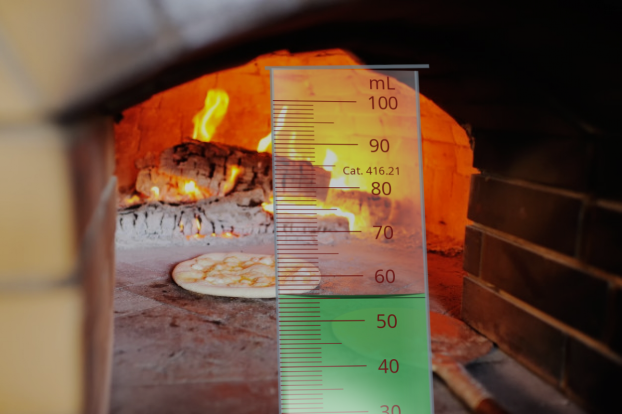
55 mL
